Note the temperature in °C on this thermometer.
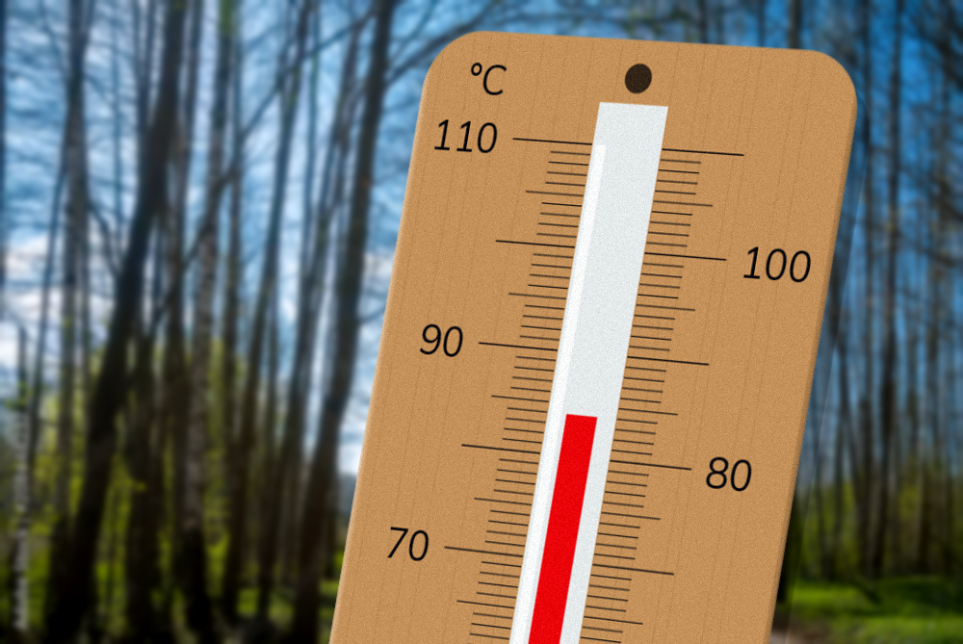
84 °C
